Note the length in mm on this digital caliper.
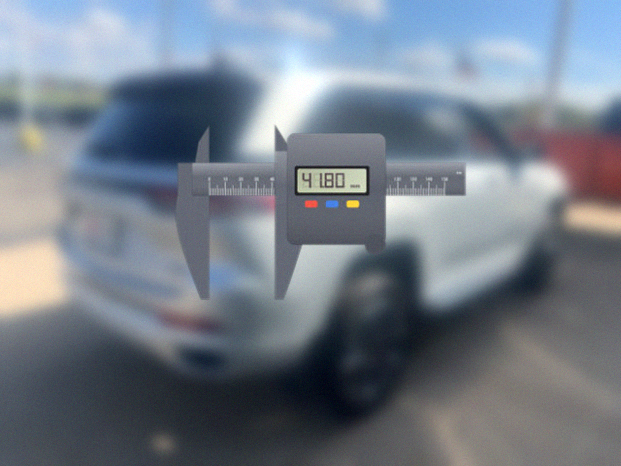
41.80 mm
